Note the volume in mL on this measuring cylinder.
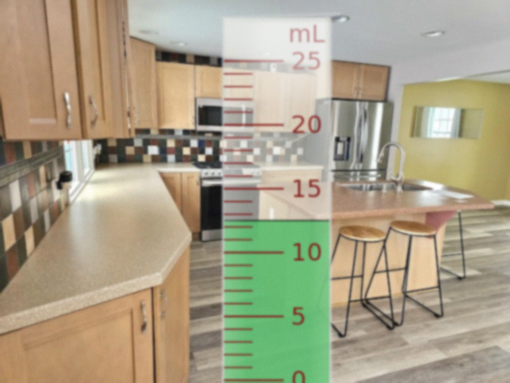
12.5 mL
